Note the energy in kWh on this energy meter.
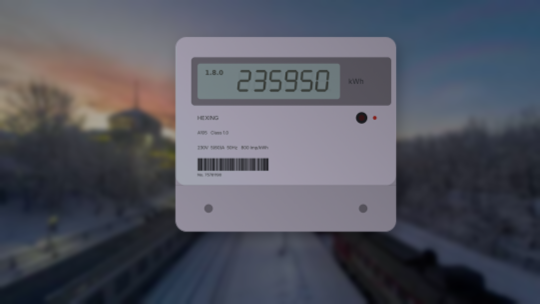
235950 kWh
